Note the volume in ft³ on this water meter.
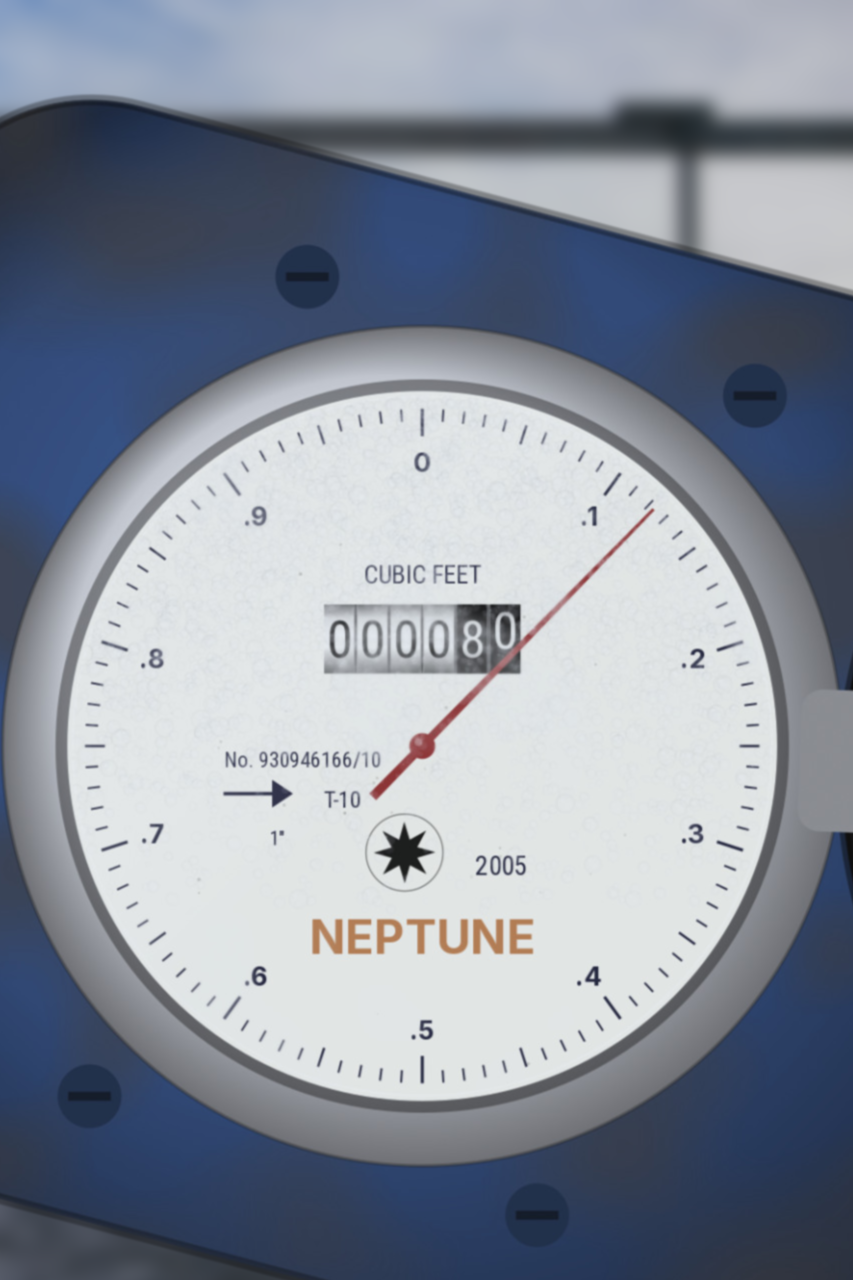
80.12 ft³
